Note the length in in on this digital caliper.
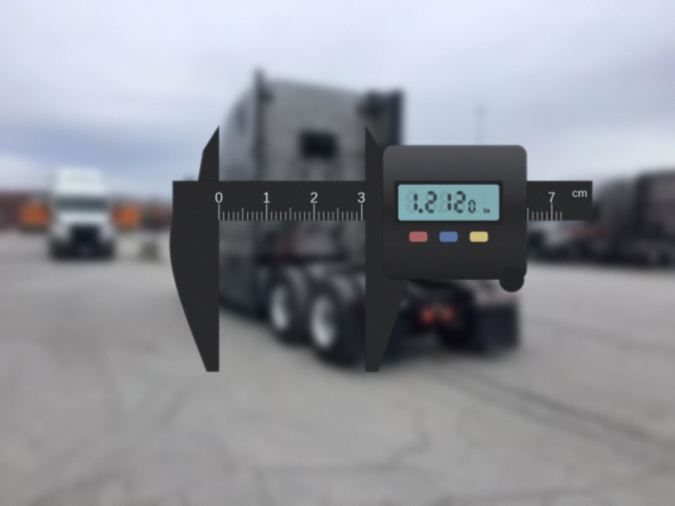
1.2120 in
